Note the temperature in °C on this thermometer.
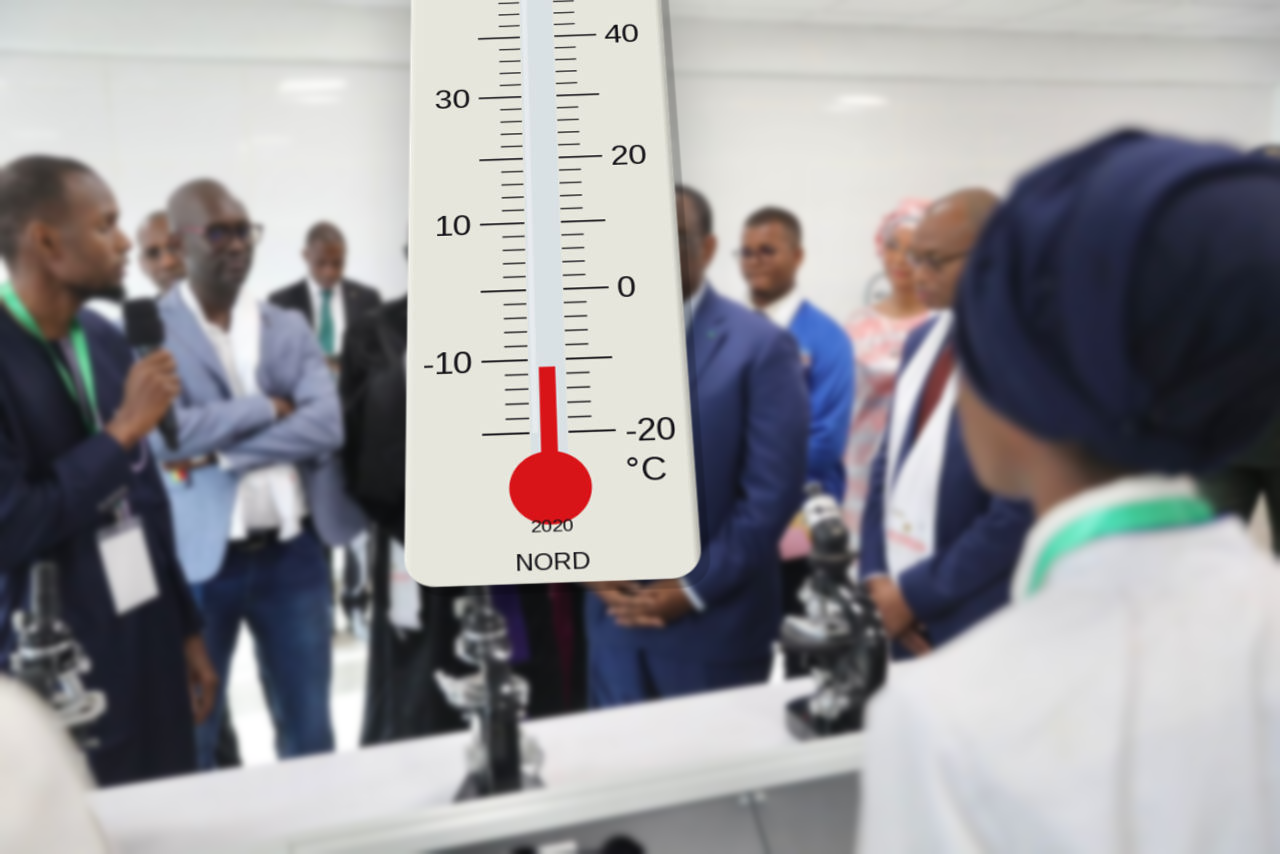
-11 °C
